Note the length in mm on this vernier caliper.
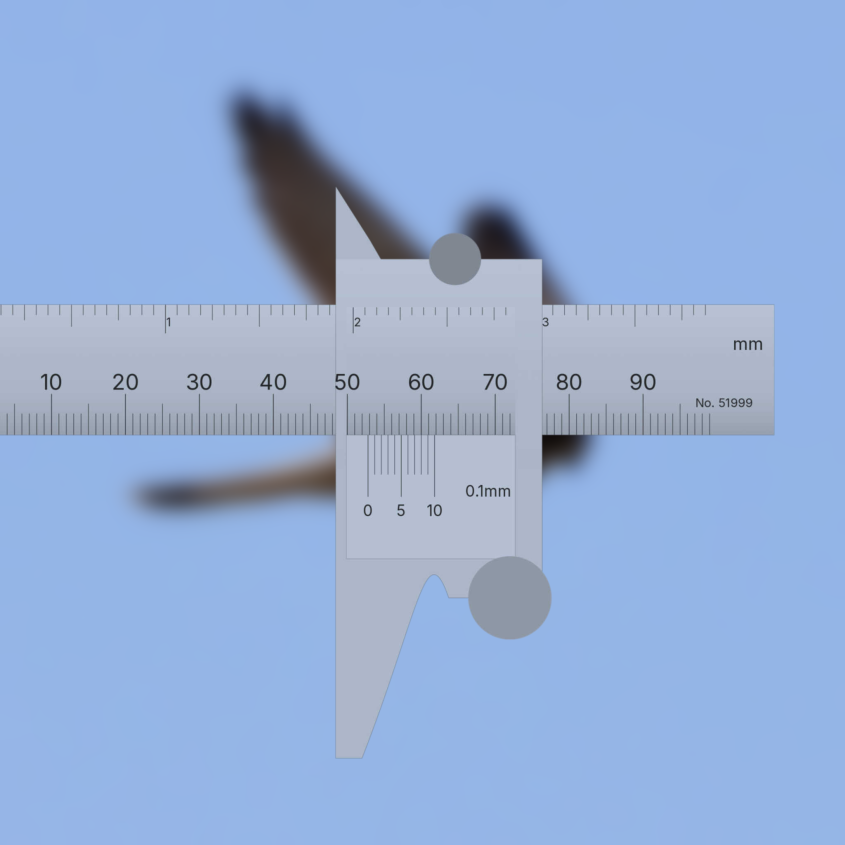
52.8 mm
